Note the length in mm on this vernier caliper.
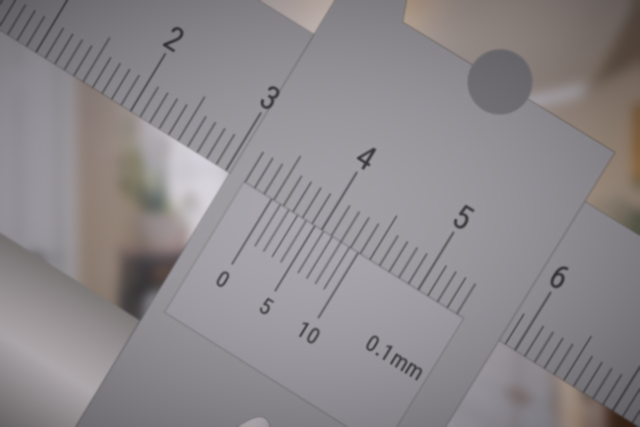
34.8 mm
